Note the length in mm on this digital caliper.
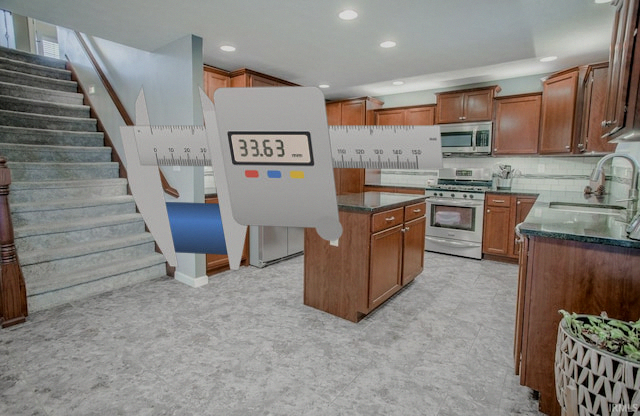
33.63 mm
